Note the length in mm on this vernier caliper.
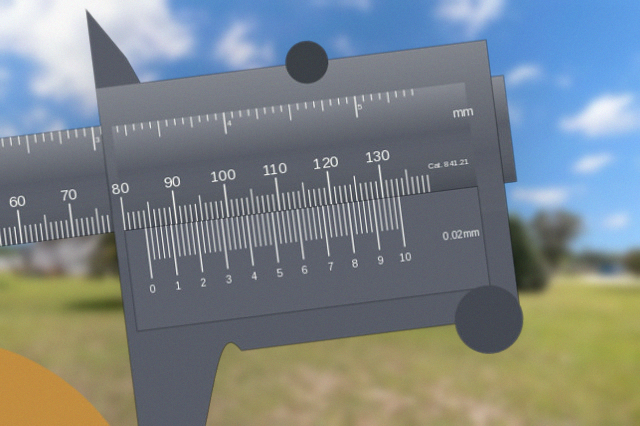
84.0 mm
